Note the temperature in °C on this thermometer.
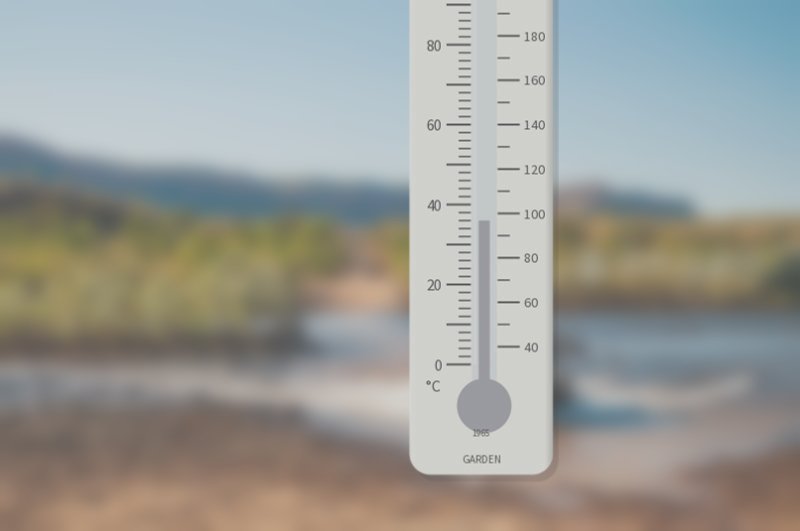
36 °C
